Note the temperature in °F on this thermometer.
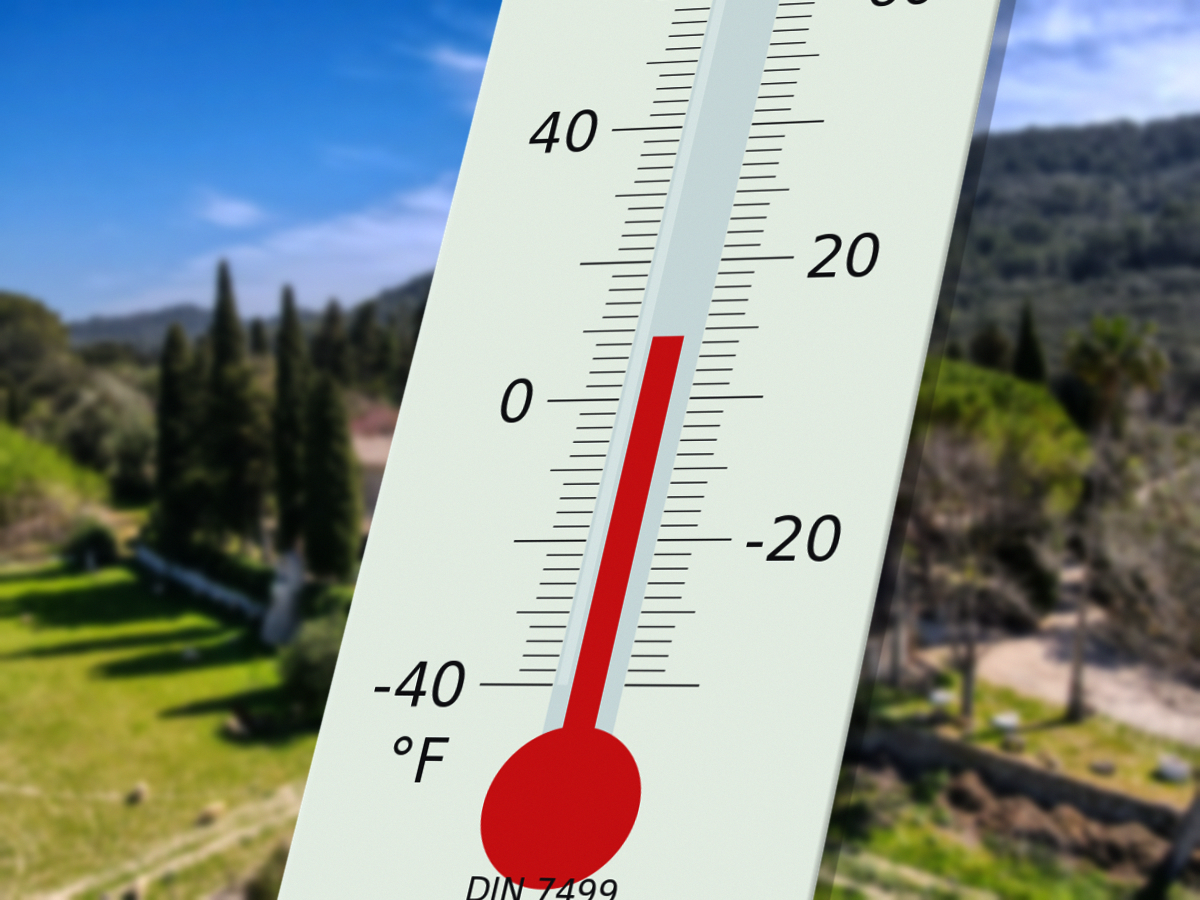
9 °F
